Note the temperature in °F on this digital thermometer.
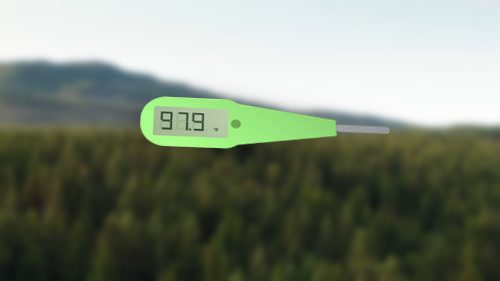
97.9 °F
